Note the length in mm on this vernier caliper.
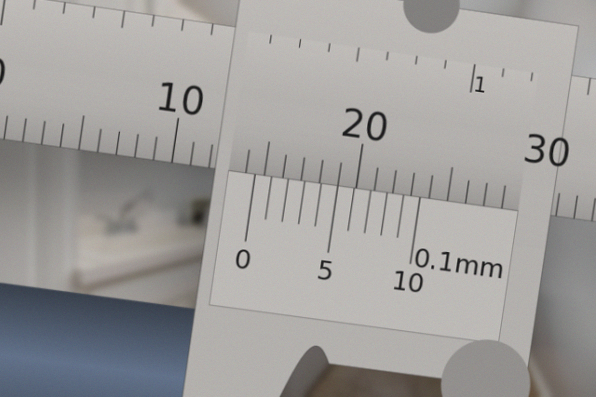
14.5 mm
